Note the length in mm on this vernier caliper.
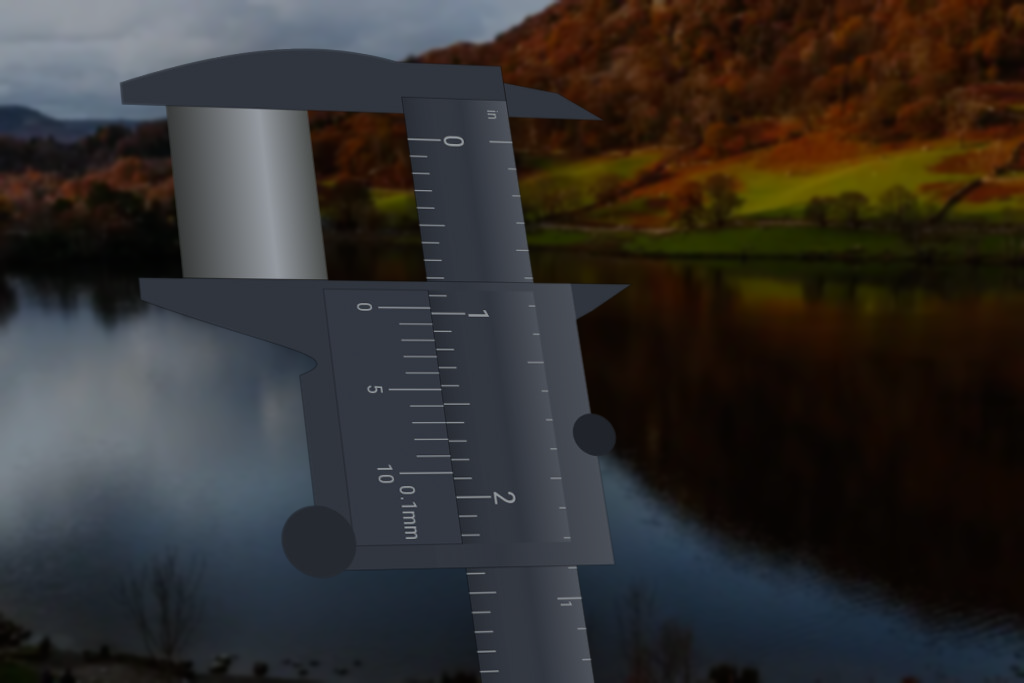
9.7 mm
